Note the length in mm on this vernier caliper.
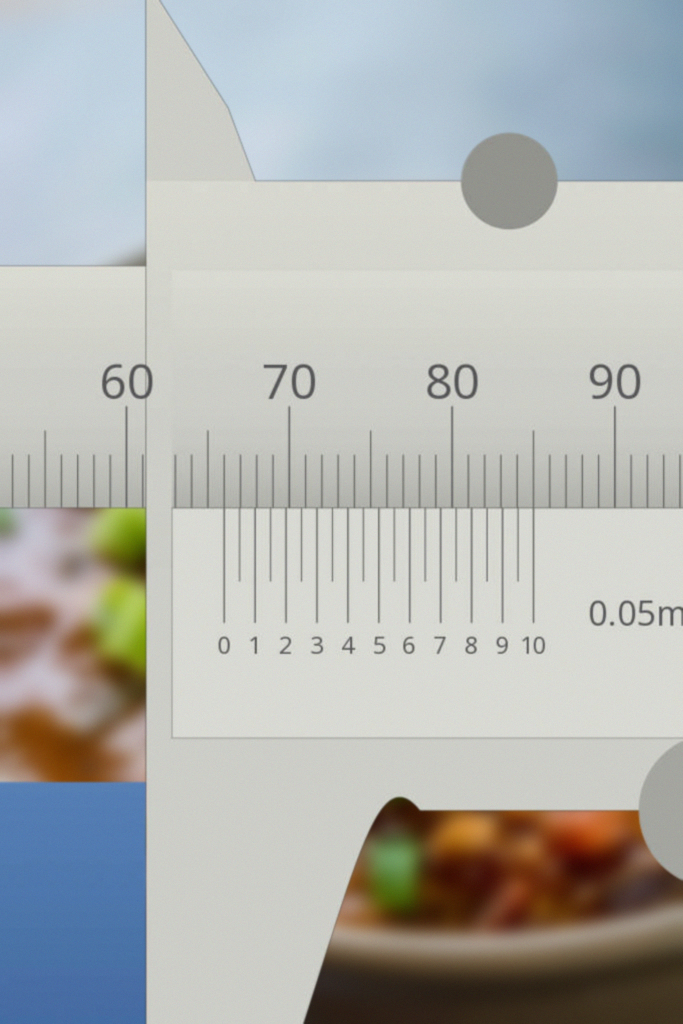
66.0 mm
